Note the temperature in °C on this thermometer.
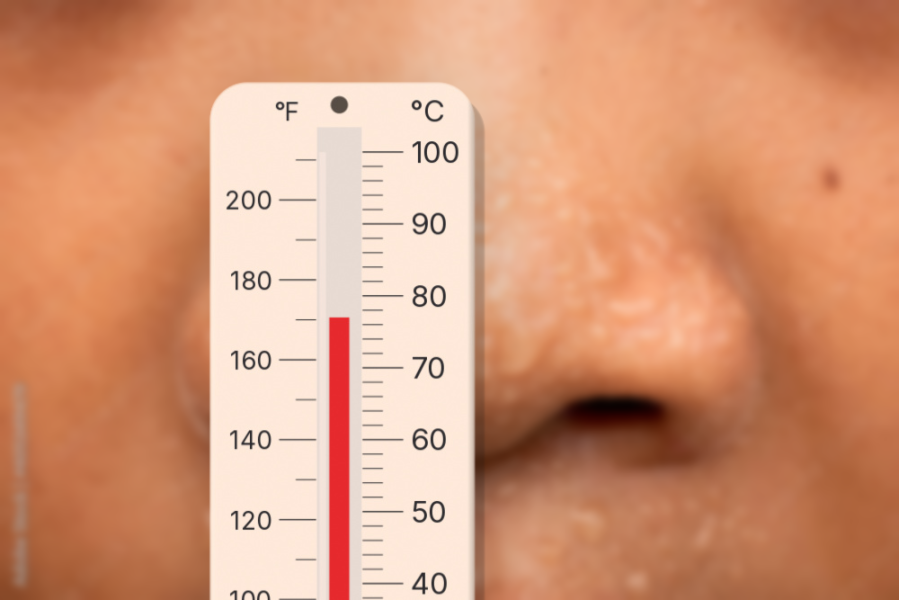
77 °C
